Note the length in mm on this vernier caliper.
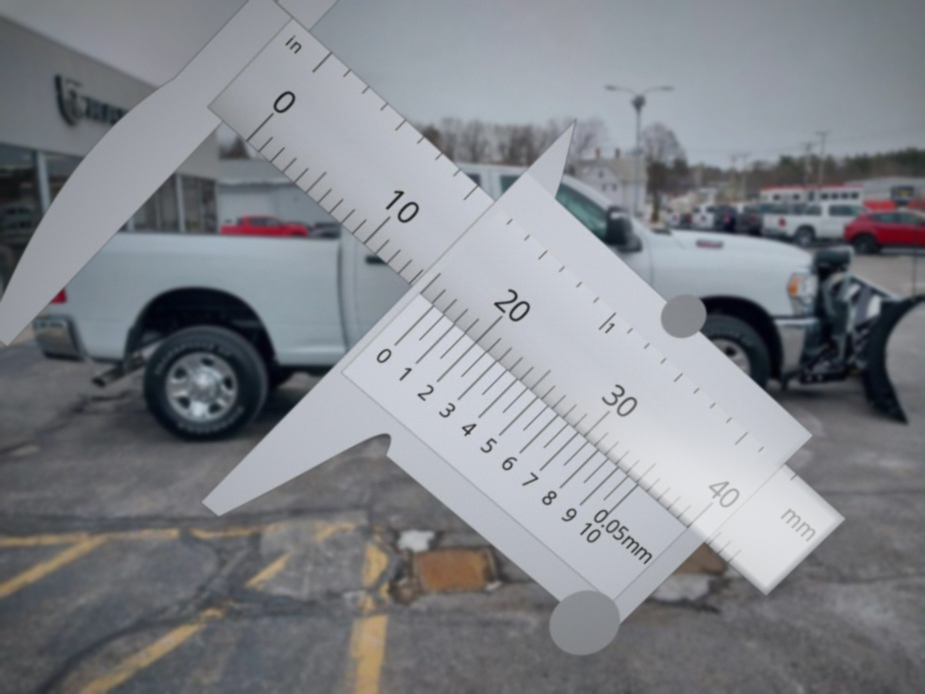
16.2 mm
